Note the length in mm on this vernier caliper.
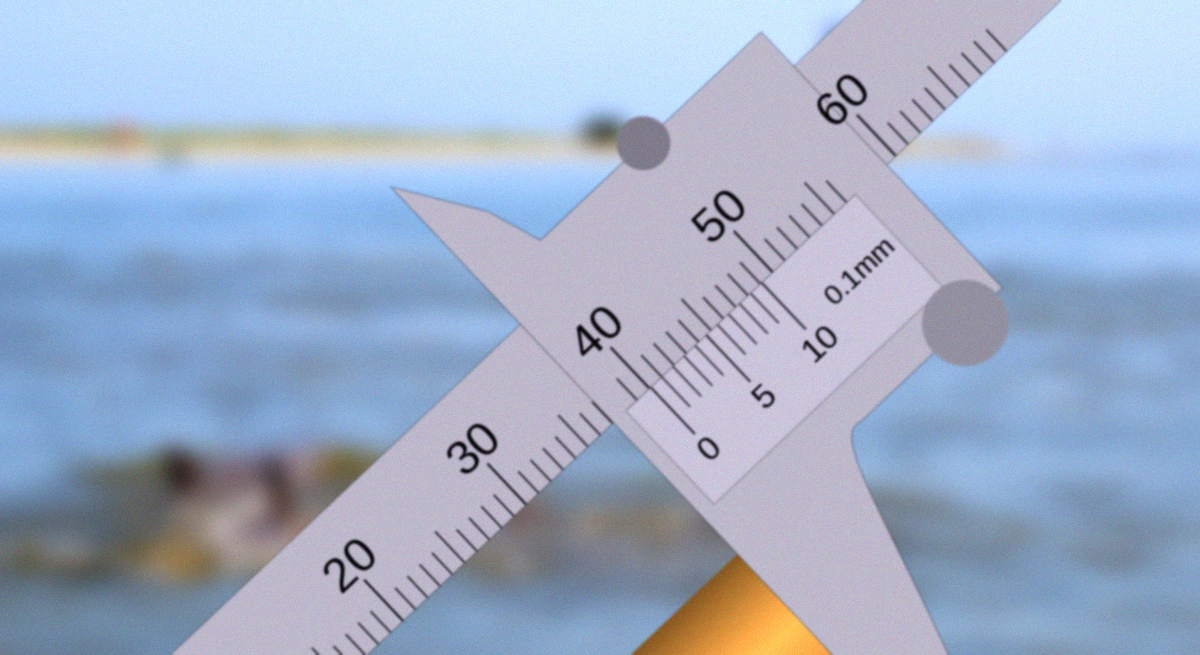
40.1 mm
